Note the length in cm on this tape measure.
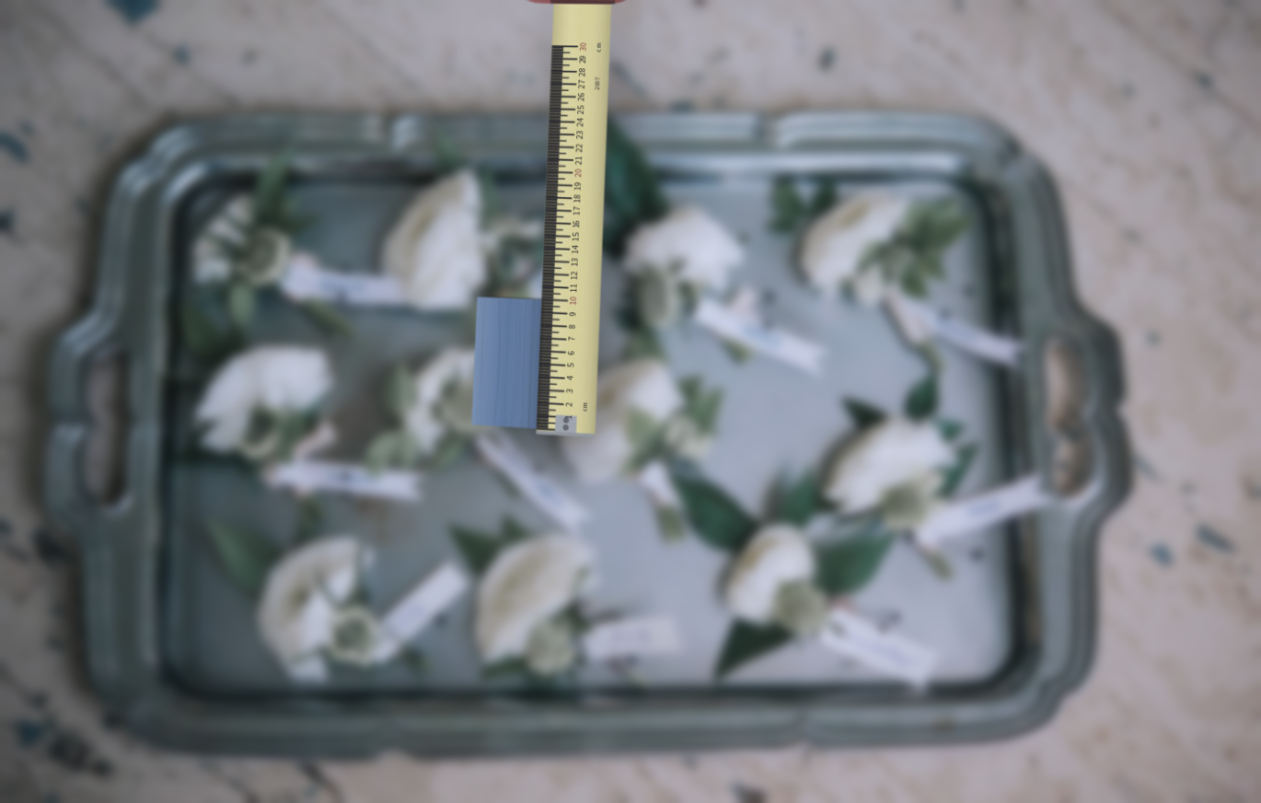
10 cm
